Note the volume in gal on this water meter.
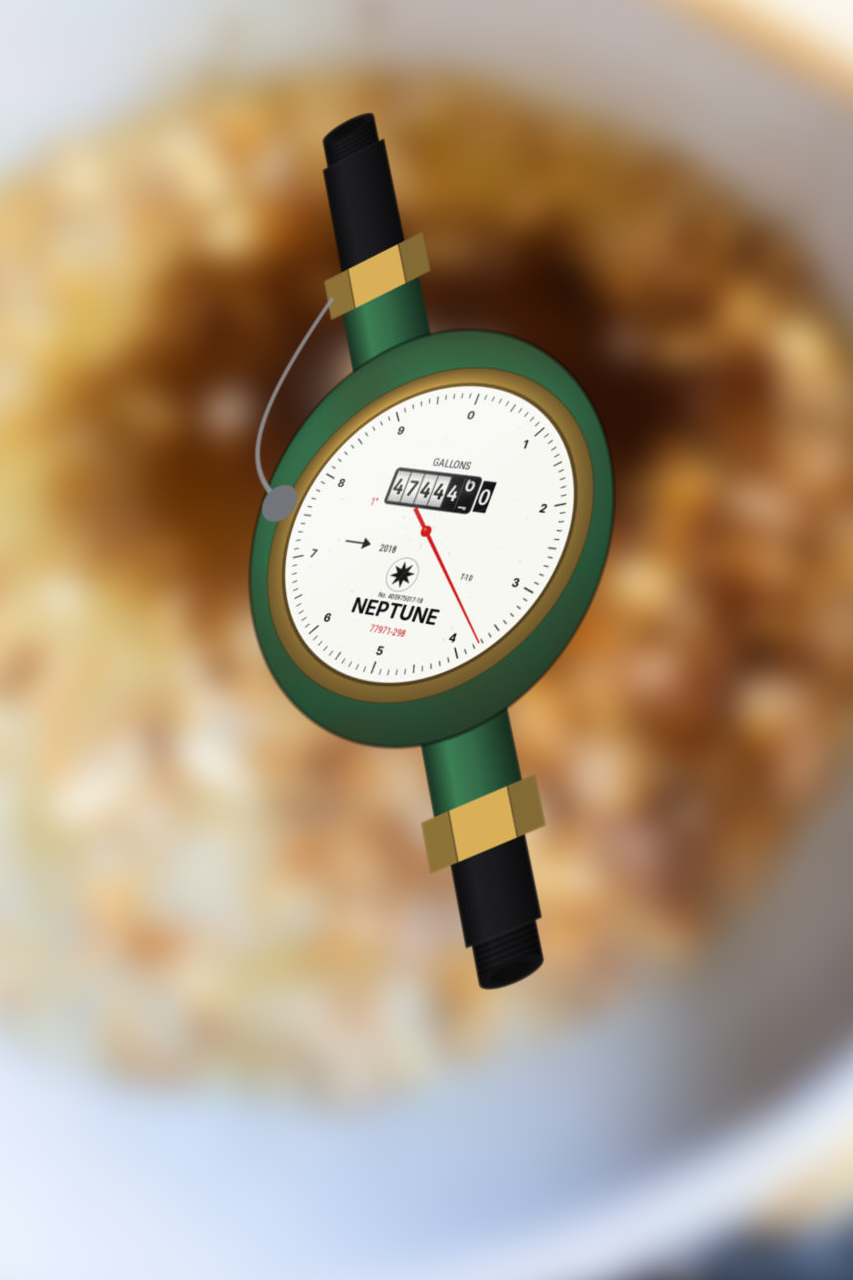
4744463.7 gal
